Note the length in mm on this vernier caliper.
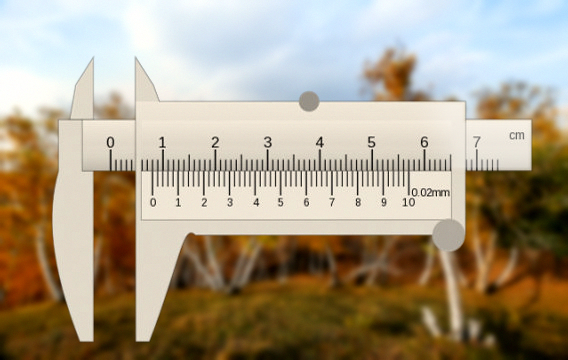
8.0 mm
